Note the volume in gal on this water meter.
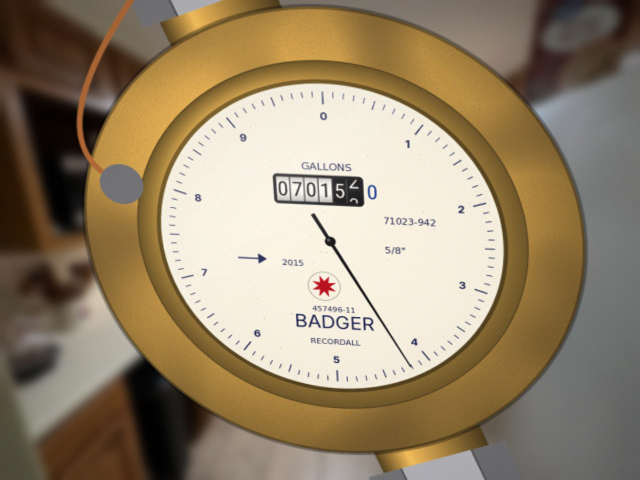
701524.2 gal
